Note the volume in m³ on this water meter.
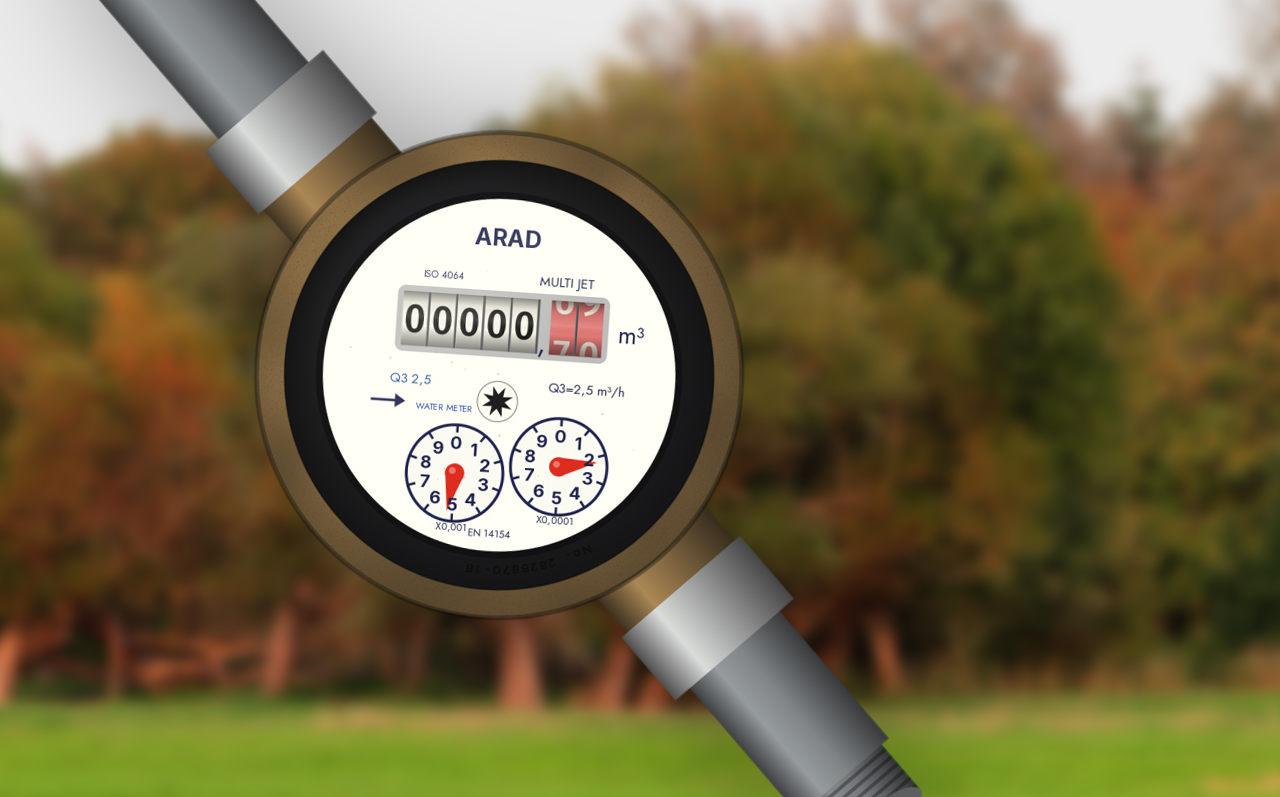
0.6952 m³
